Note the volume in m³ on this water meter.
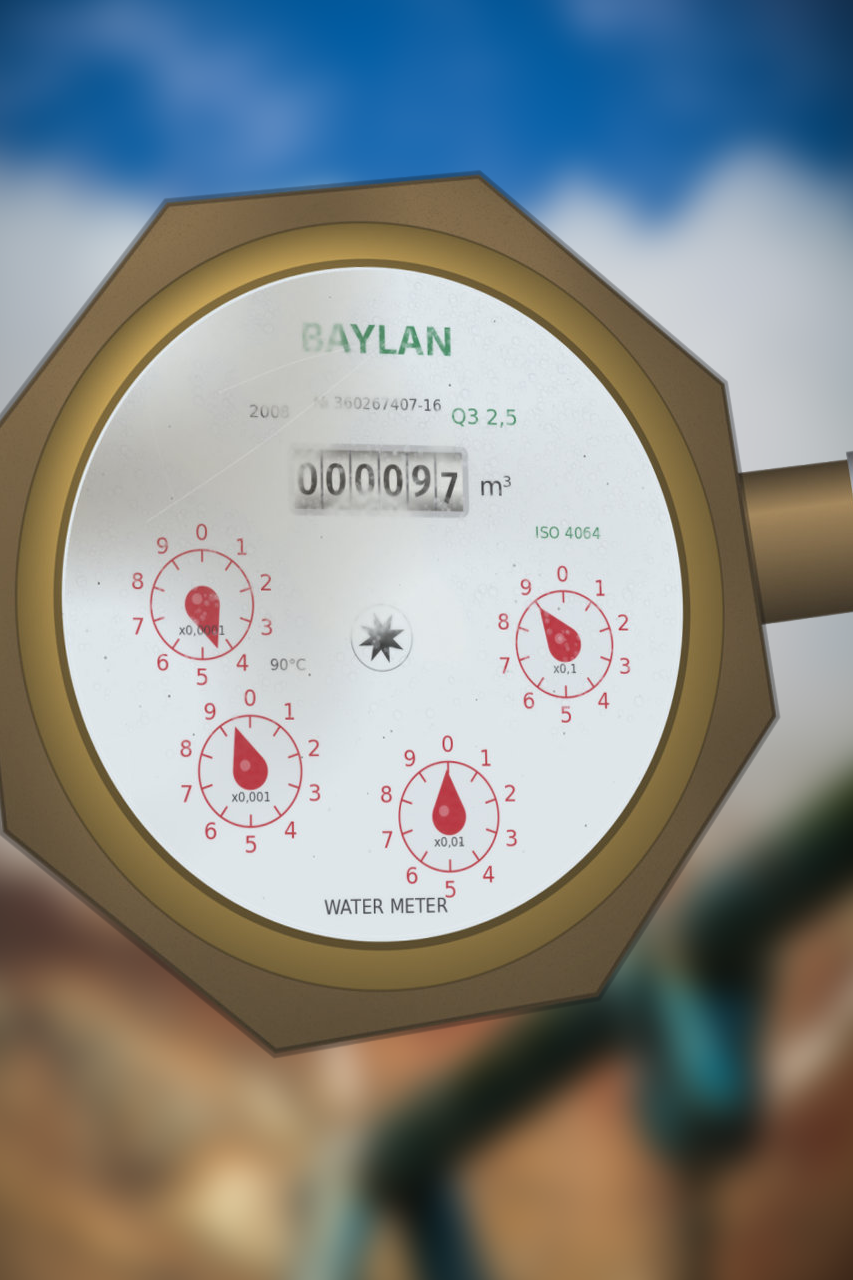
96.8994 m³
